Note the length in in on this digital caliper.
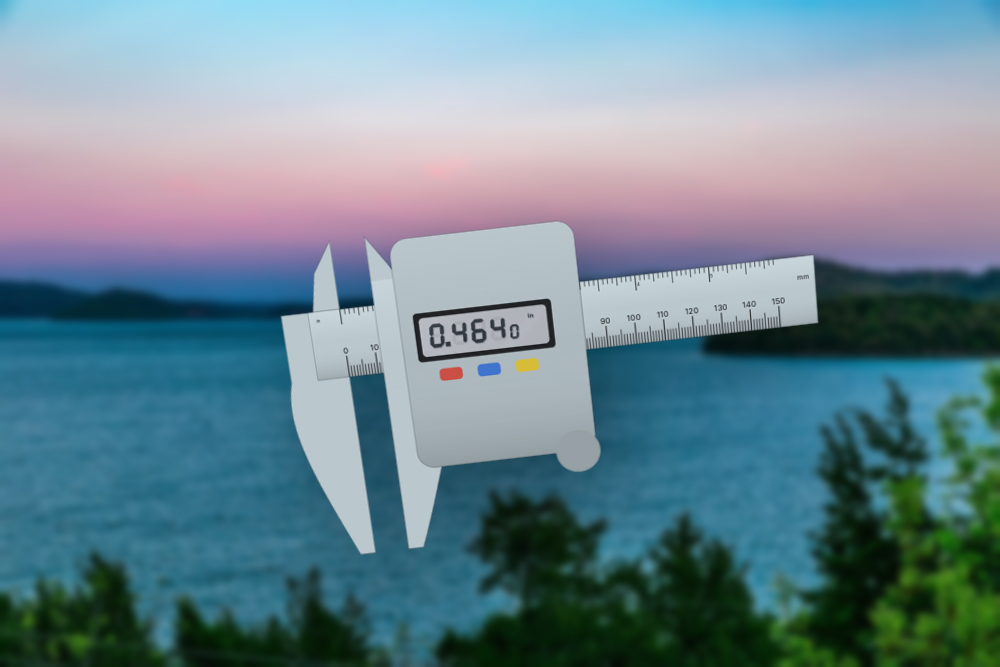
0.4640 in
